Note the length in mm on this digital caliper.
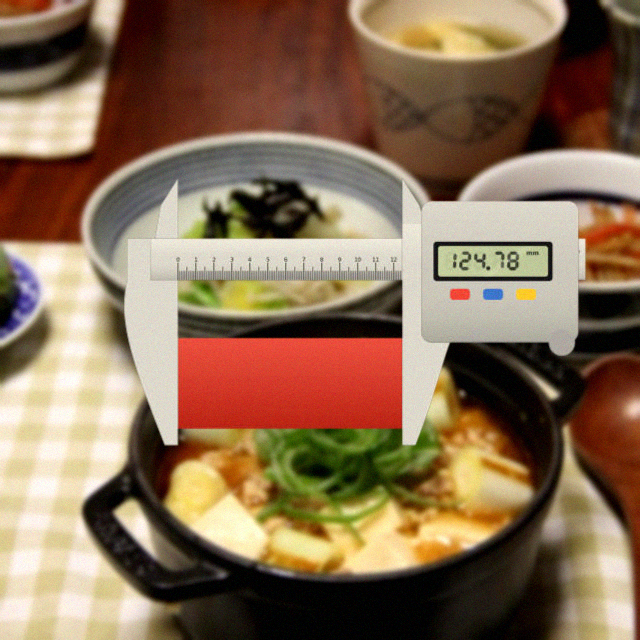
124.78 mm
